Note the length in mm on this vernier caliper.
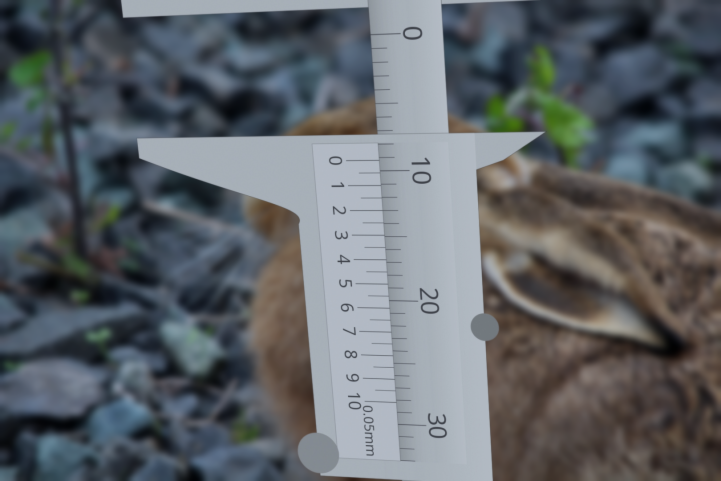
9.2 mm
